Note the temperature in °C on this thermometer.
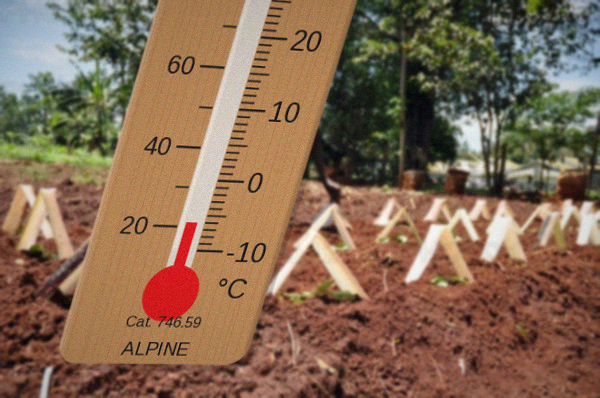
-6 °C
